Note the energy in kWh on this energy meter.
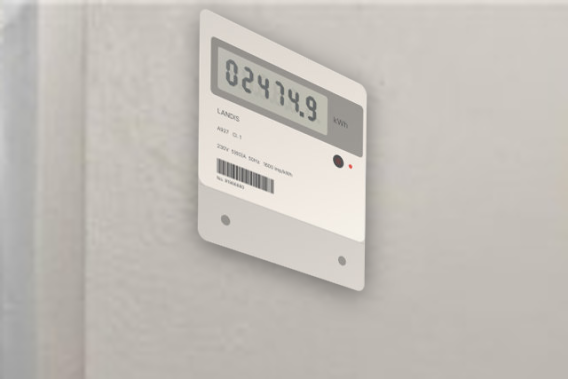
2474.9 kWh
